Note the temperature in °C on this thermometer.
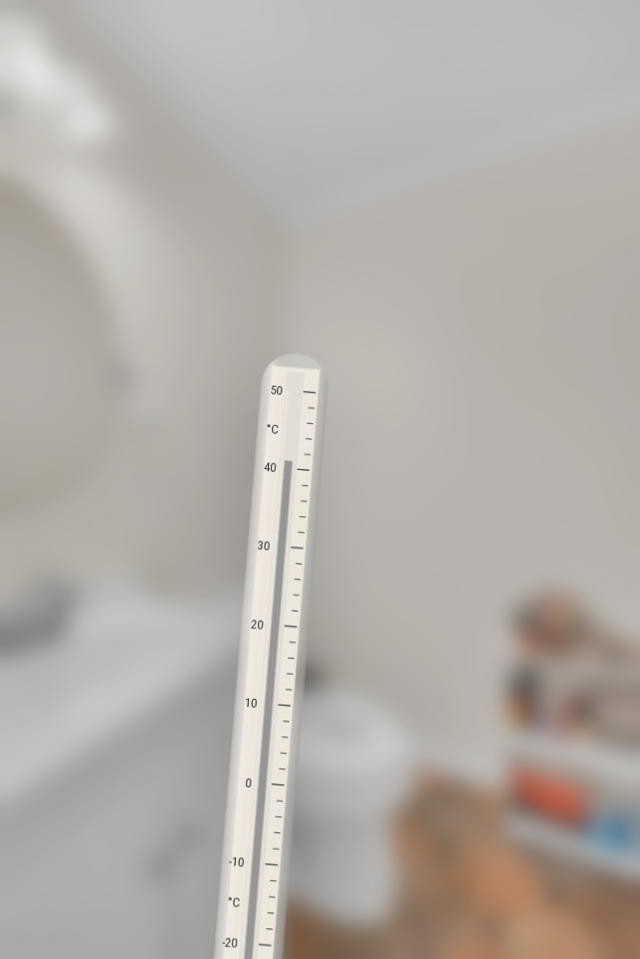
41 °C
